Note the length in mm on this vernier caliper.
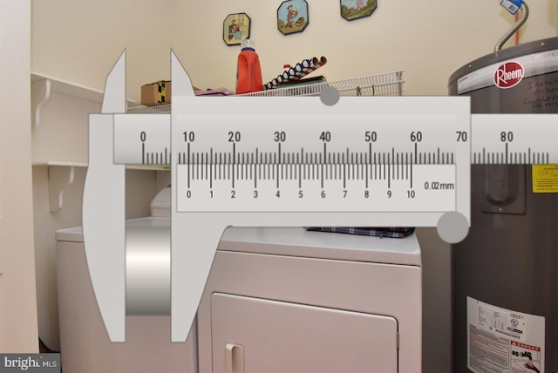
10.0 mm
